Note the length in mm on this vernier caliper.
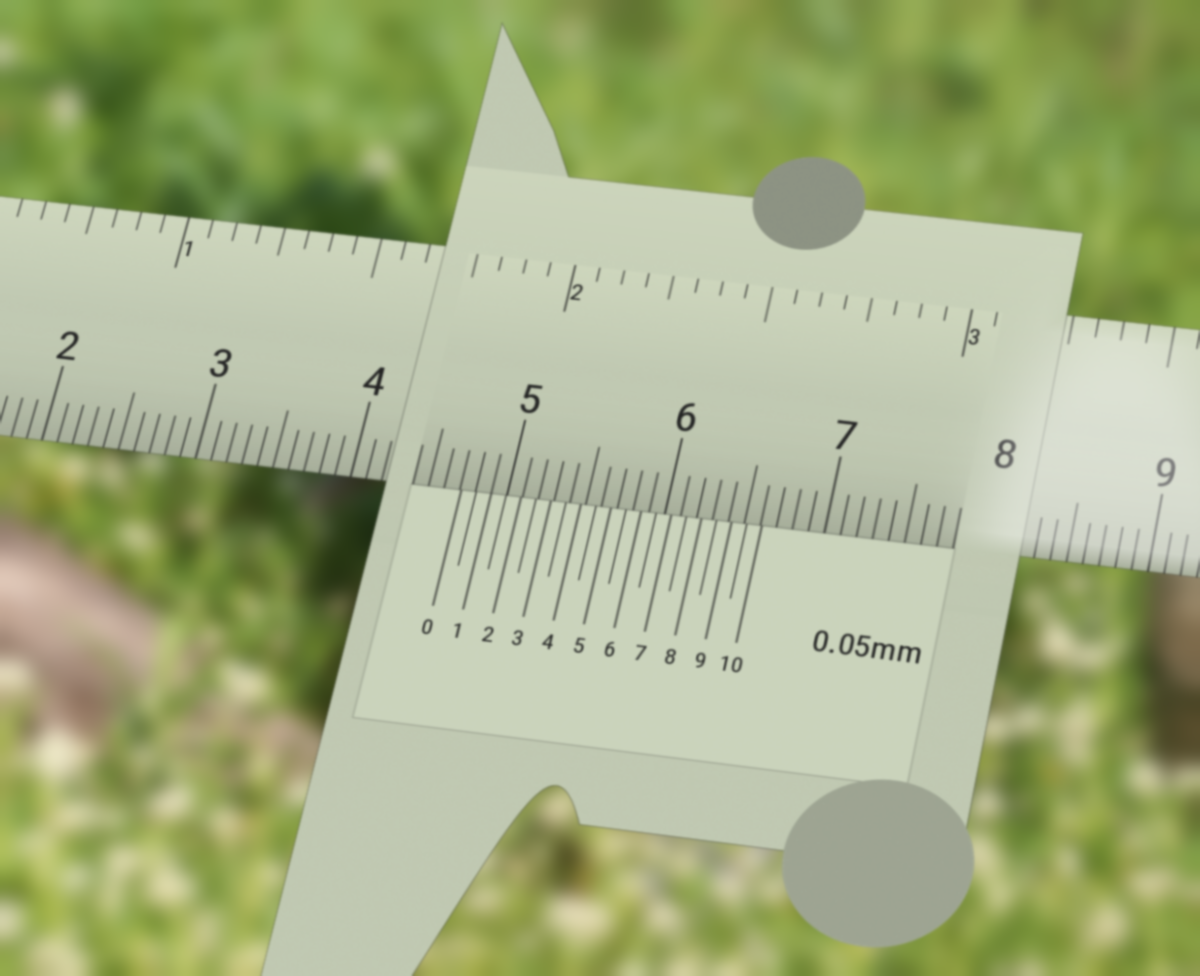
47.1 mm
